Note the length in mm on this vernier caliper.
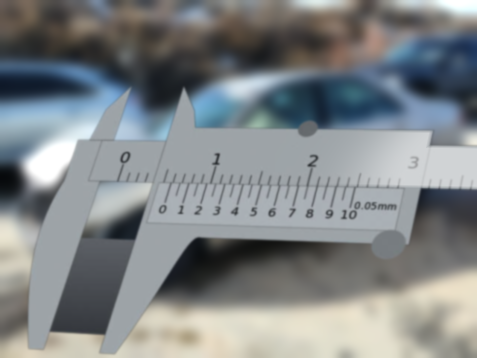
5.8 mm
